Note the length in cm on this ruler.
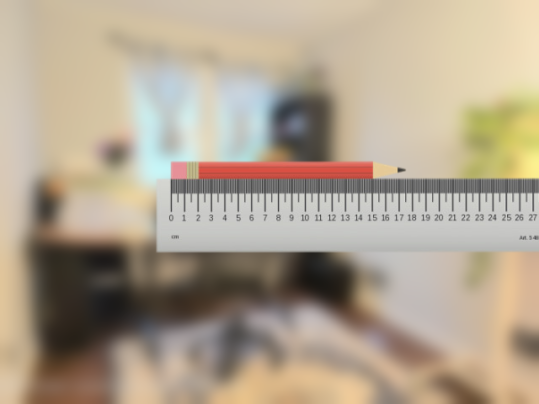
17.5 cm
